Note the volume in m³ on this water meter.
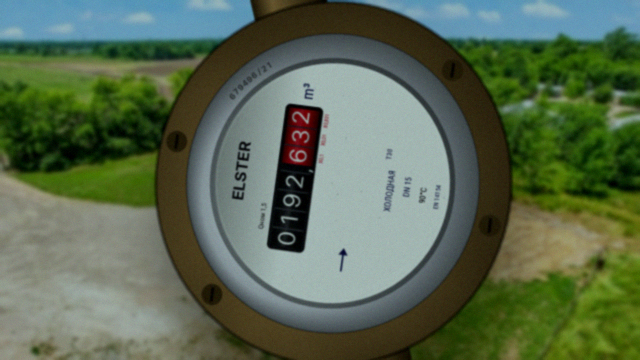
192.632 m³
